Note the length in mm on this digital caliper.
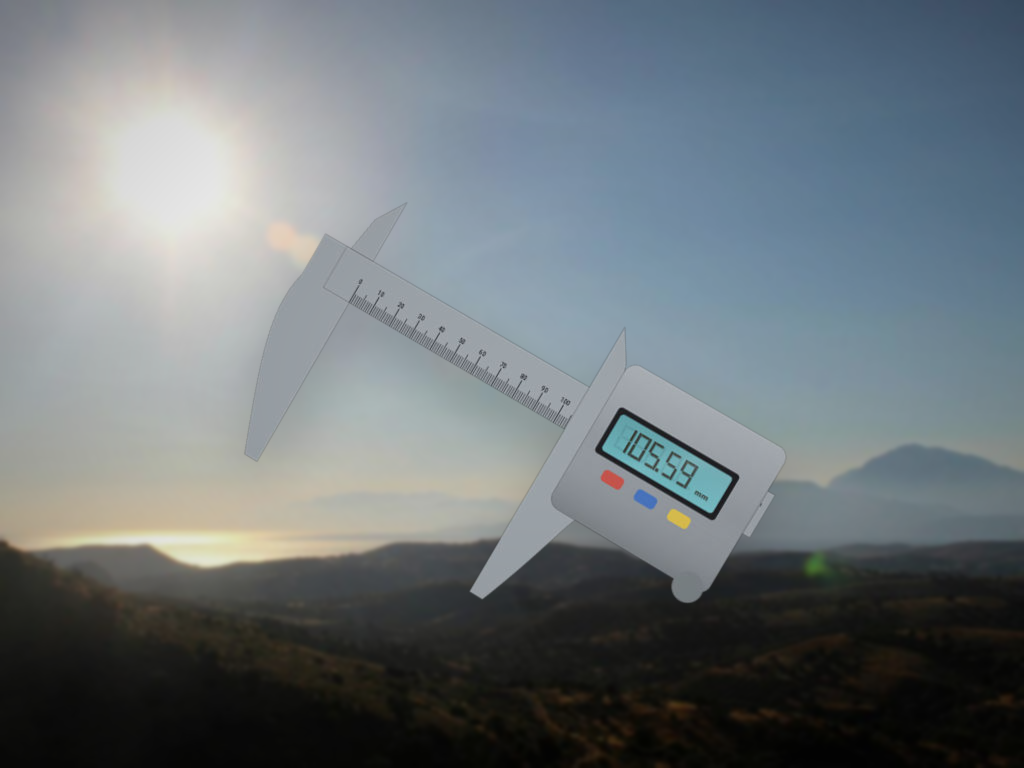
105.59 mm
